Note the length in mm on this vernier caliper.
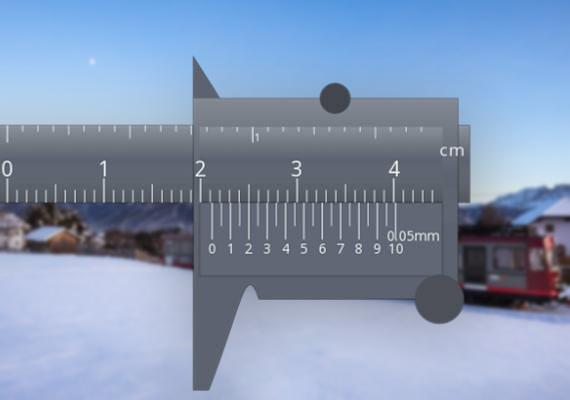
21.2 mm
